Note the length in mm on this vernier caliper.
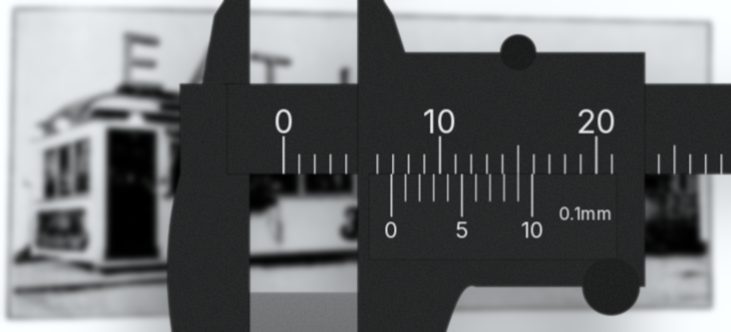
6.9 mm
